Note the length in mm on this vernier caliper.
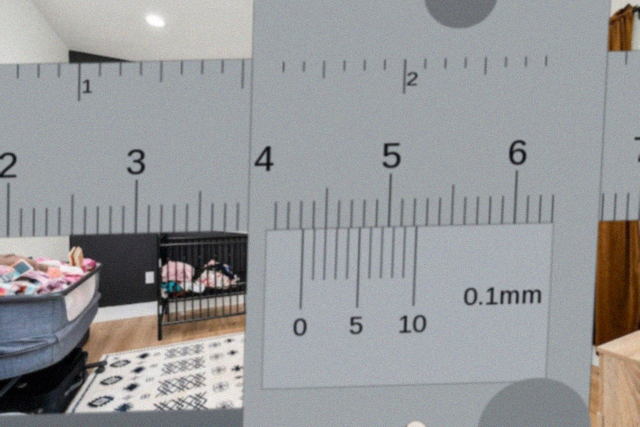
43.2 mm
